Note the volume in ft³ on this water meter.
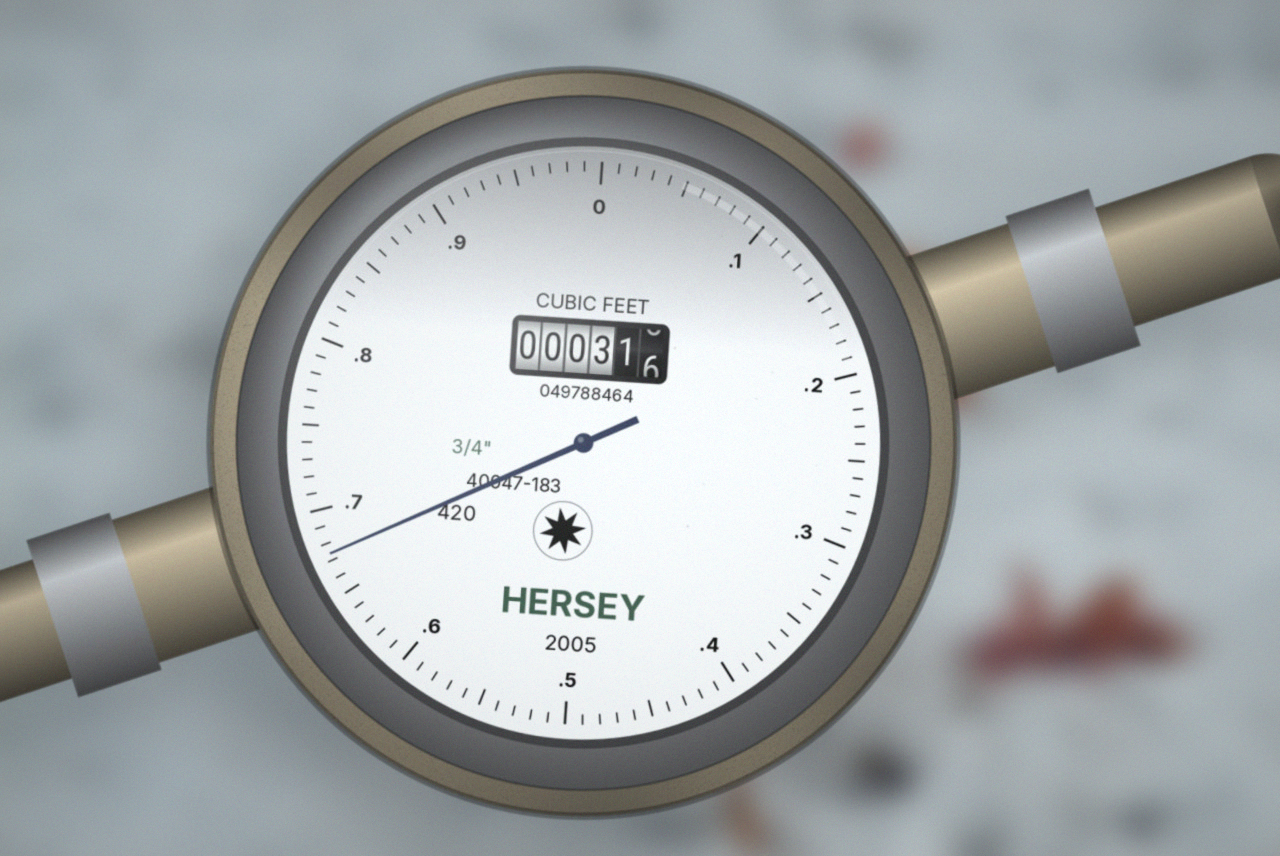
315.67 ft³
